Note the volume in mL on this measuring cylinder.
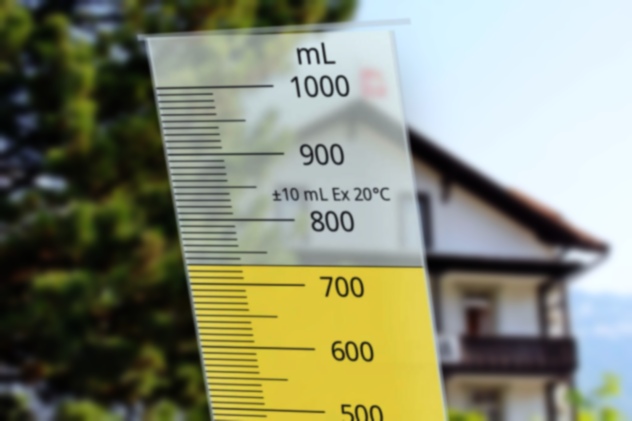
730 mL
